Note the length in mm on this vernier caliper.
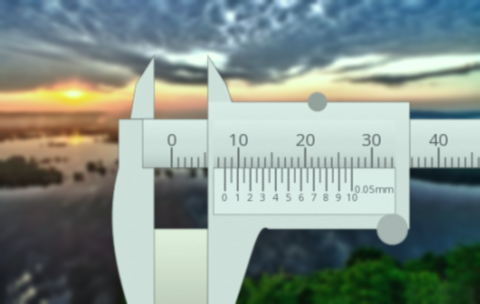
8.0 mm
